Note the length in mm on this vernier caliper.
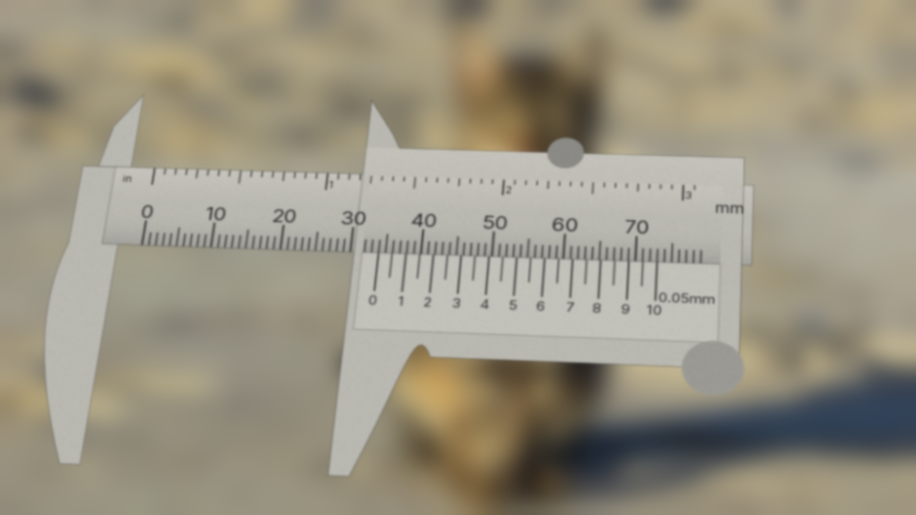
34.0 mm
